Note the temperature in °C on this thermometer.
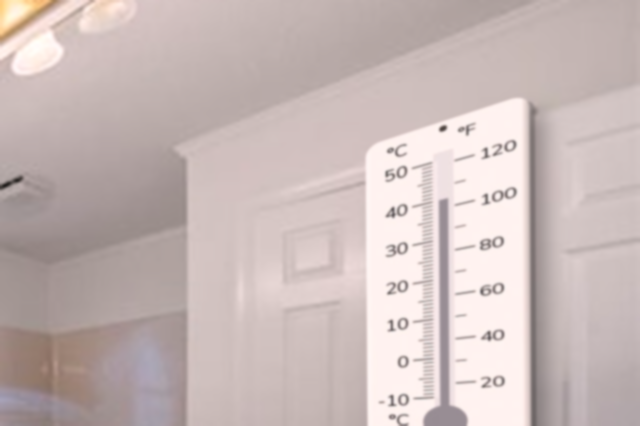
40 °C
